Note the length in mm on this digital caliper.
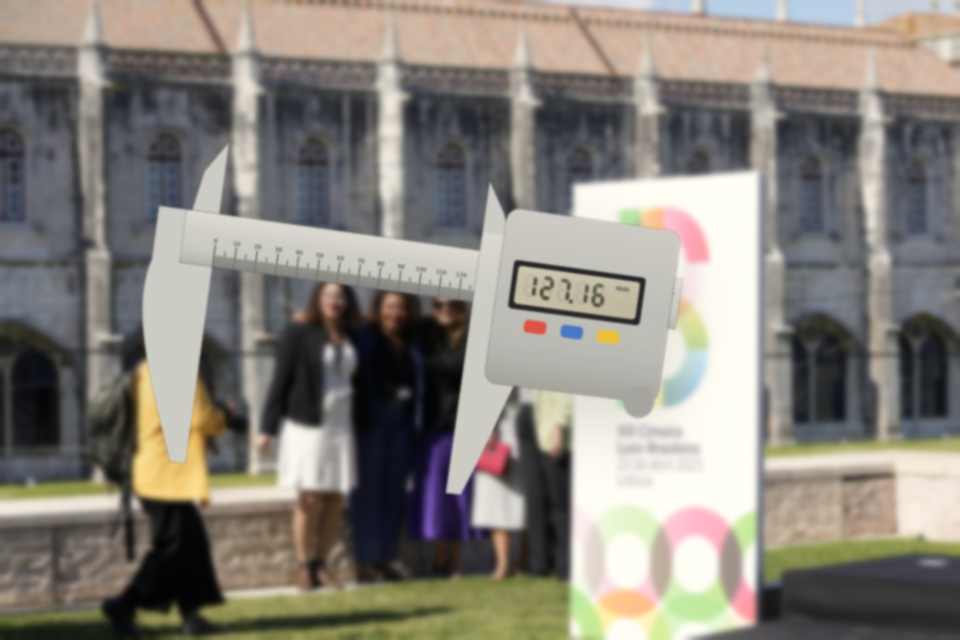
127.16 mm
